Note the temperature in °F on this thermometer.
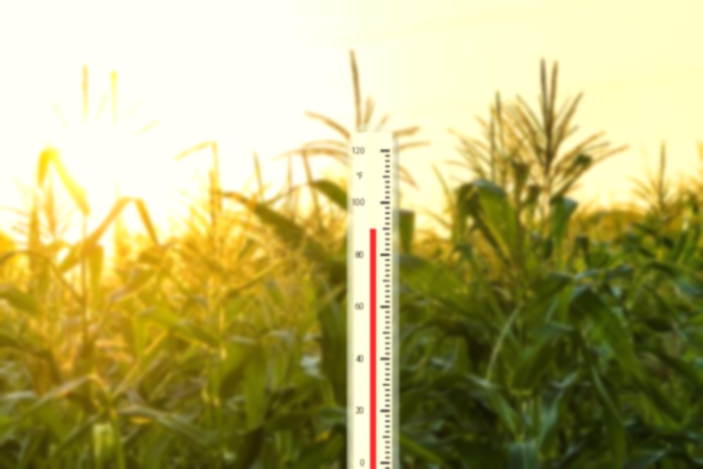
90 °F
